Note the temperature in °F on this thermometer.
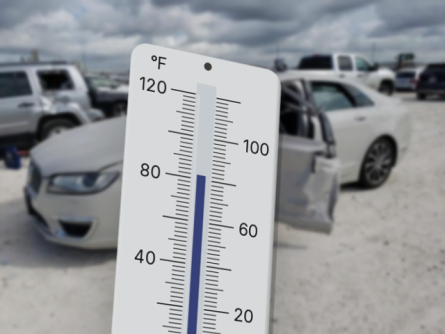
82 °F
